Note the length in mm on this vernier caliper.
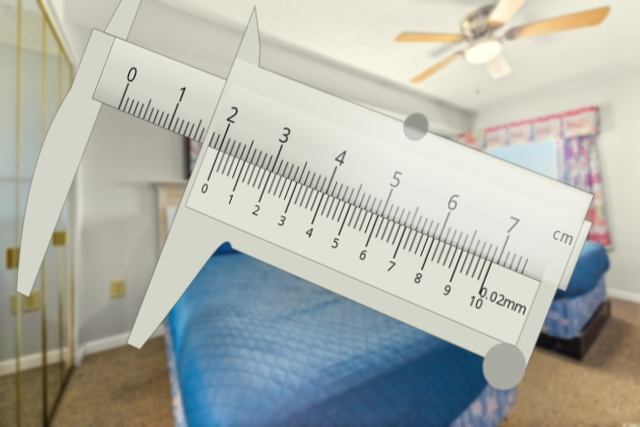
20.0 mm
